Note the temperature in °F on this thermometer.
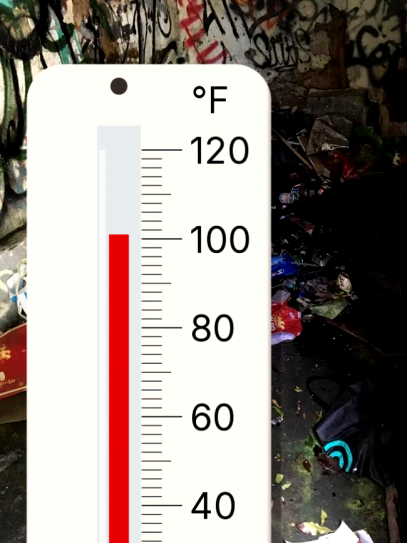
101 °F
